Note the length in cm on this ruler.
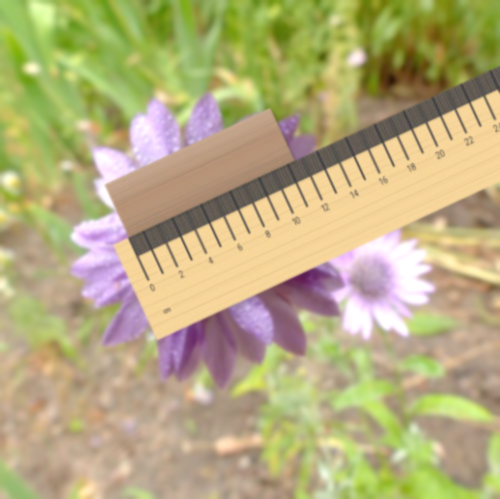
11.5 cm
